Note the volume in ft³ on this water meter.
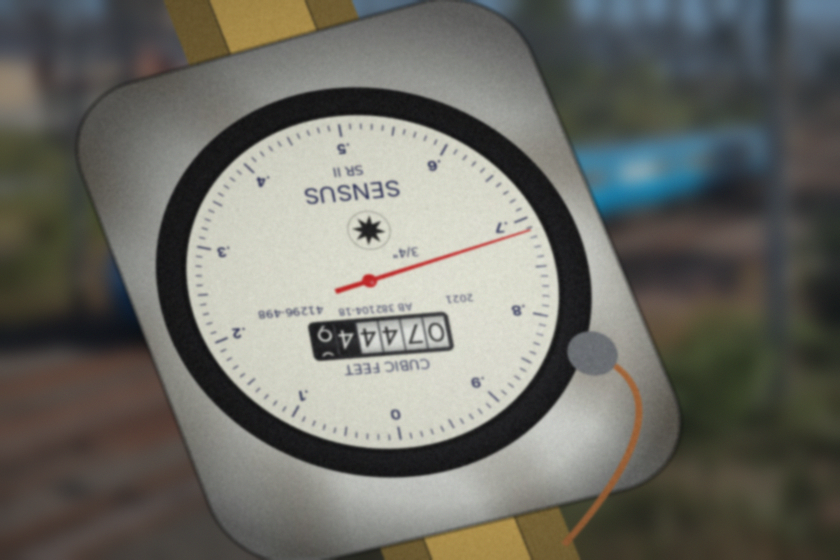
74448.71 ft³
